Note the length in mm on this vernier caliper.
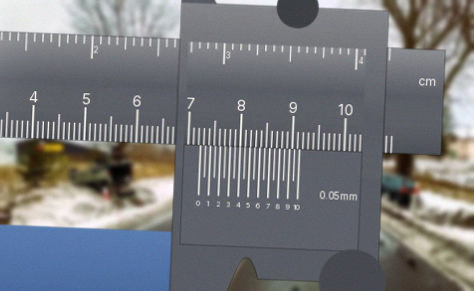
72.4 mm
